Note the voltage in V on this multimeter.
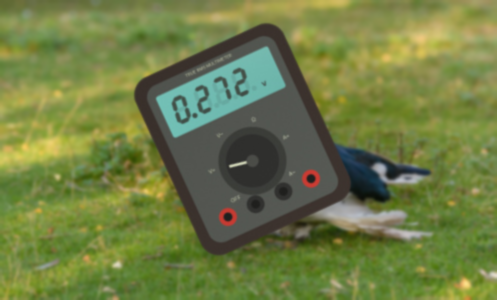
0.272 V
